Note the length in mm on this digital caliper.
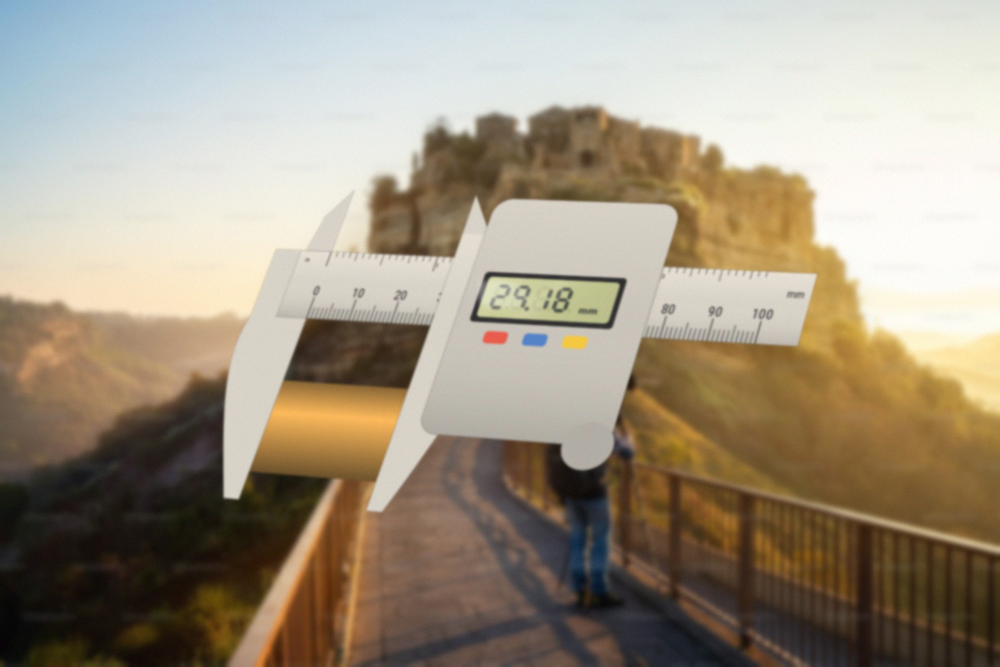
29.18 mm
